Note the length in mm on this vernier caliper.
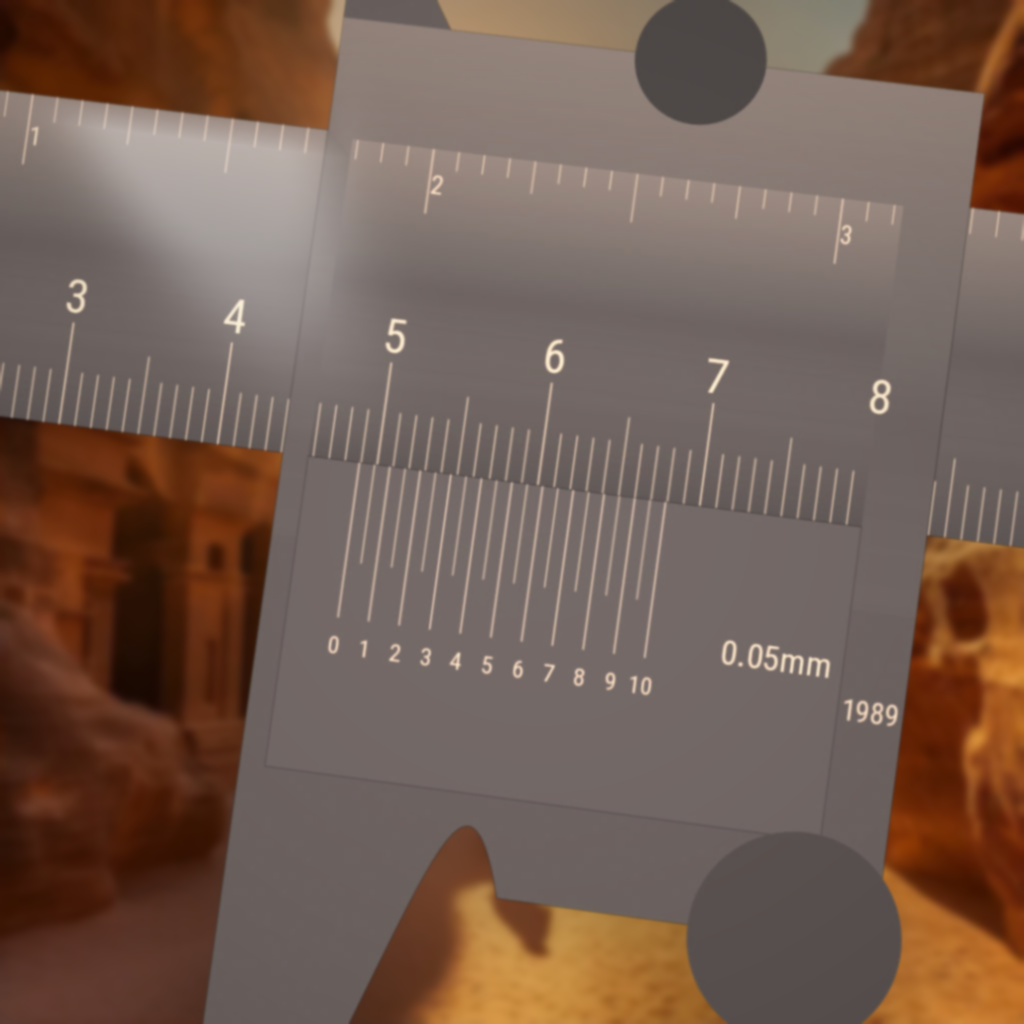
48.9 mm
